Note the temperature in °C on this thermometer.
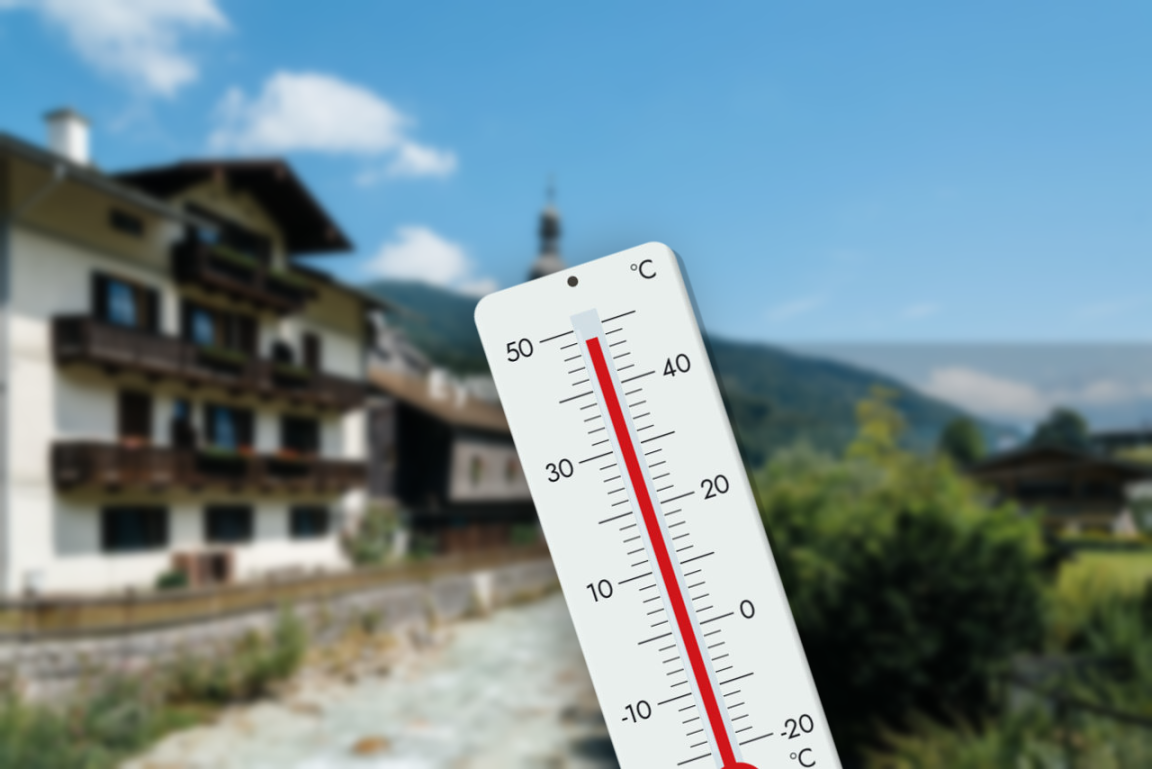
48 °C
